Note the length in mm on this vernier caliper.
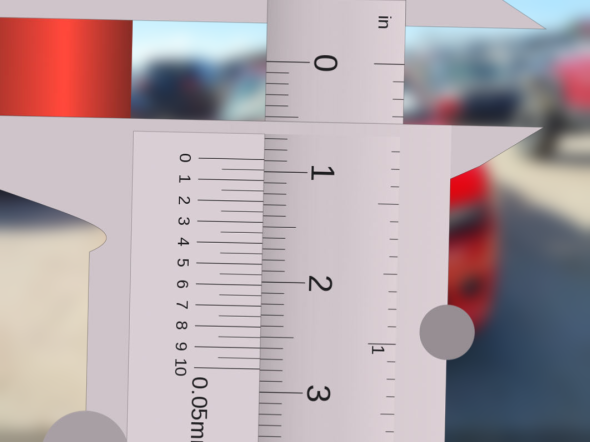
8.9 mm
